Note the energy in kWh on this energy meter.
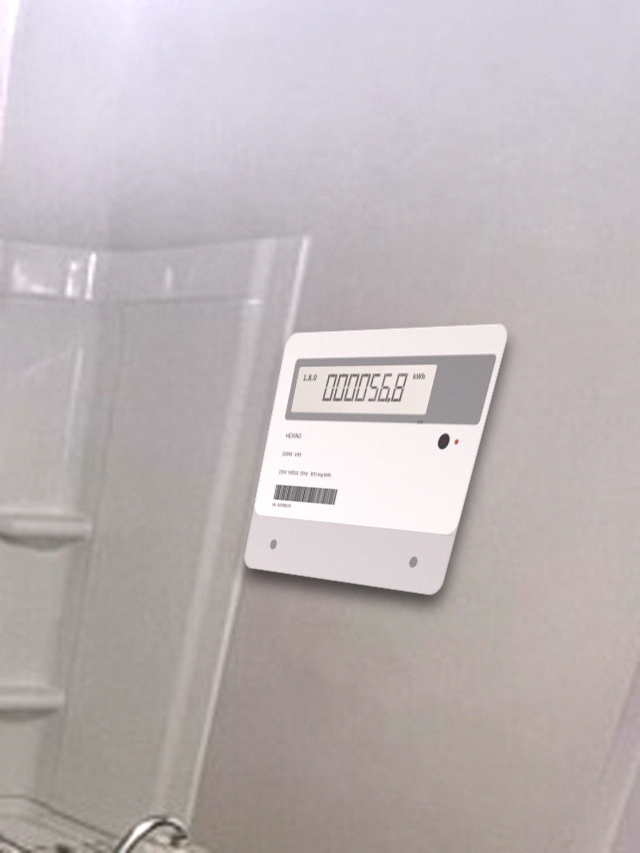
56.8 kWh
